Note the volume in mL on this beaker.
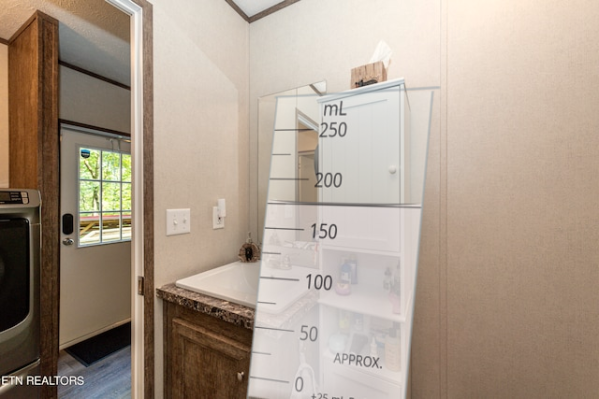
175 mL
